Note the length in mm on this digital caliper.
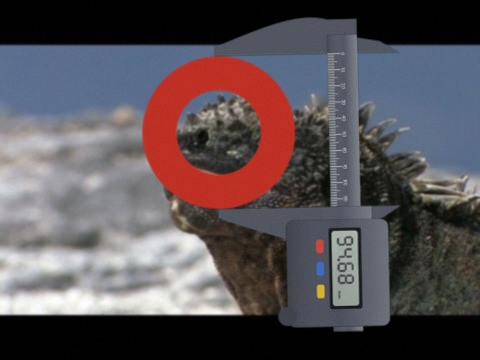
94.68 mm
